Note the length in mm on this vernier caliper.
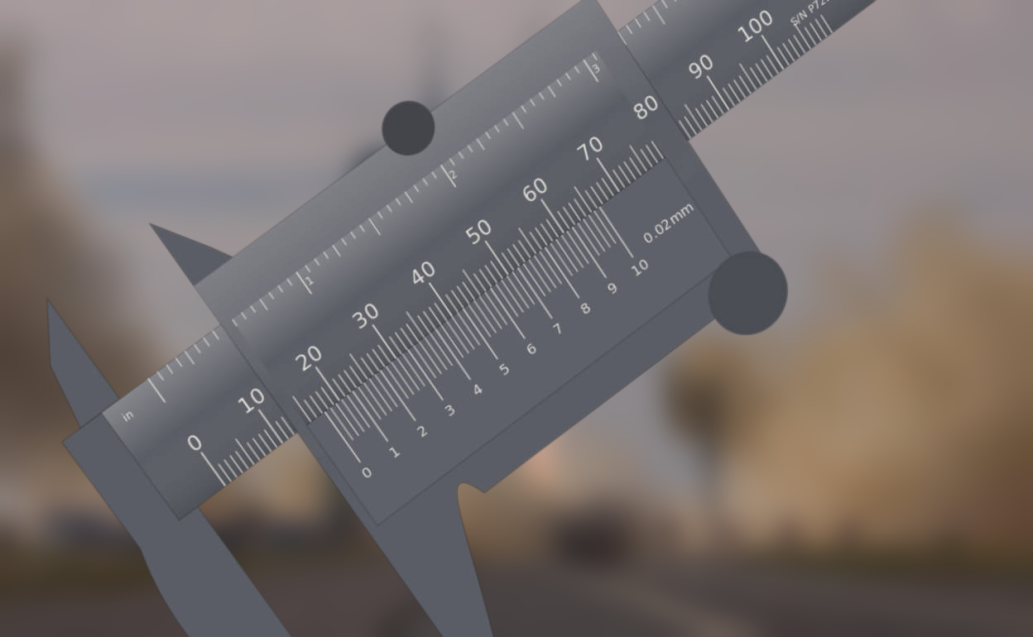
17.4 mm
